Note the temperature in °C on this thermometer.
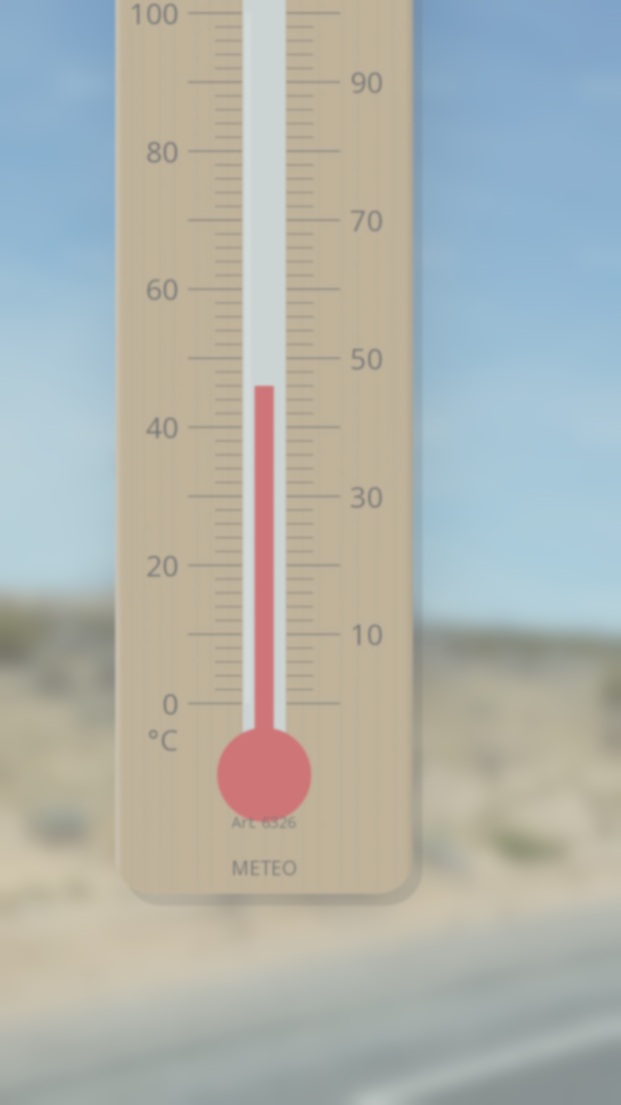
46 °C
